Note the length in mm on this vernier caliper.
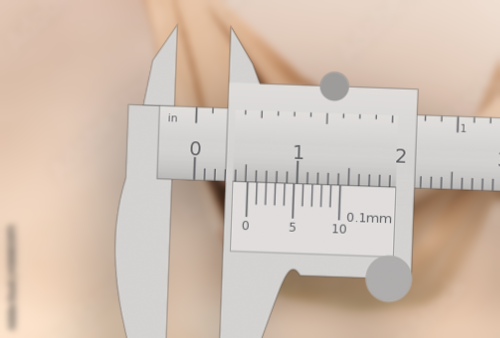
5.2 mm
